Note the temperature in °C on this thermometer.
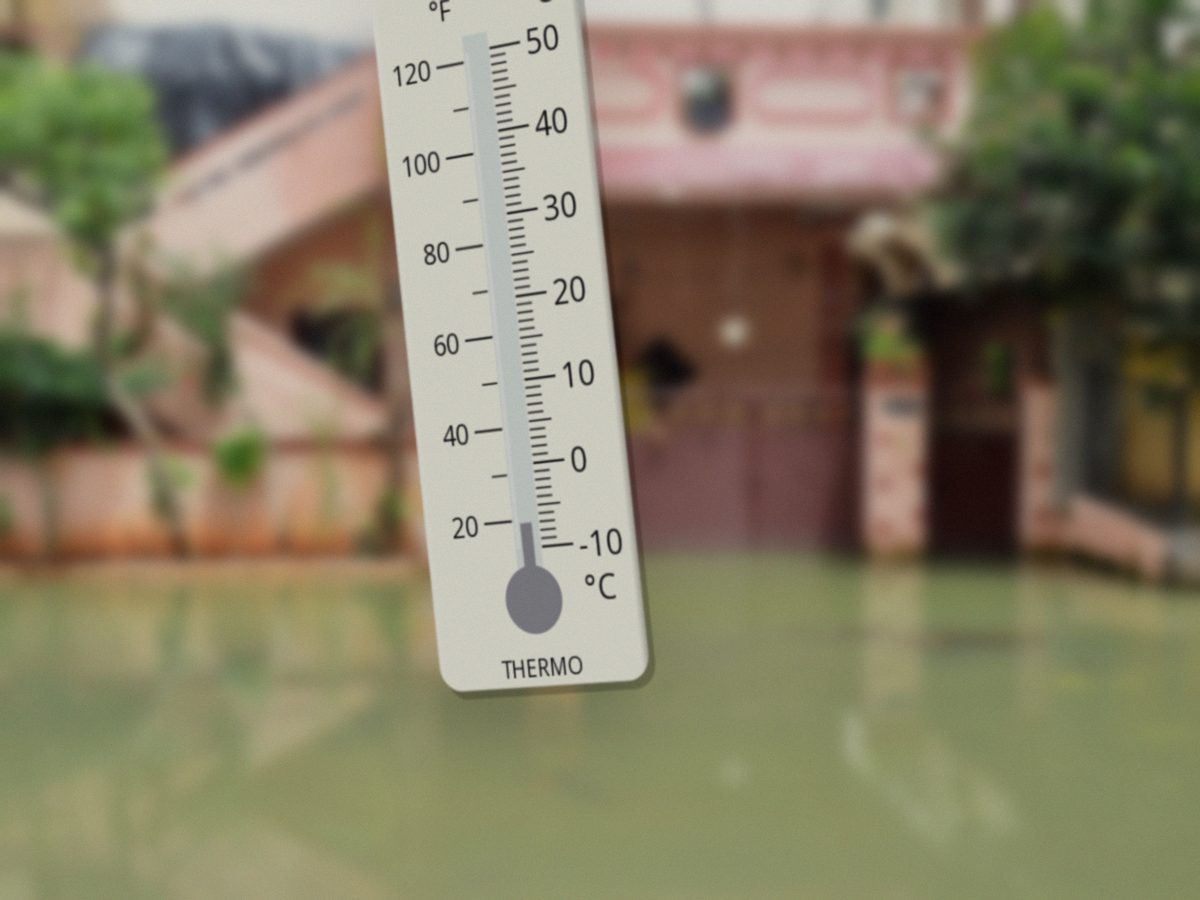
-7 °C
